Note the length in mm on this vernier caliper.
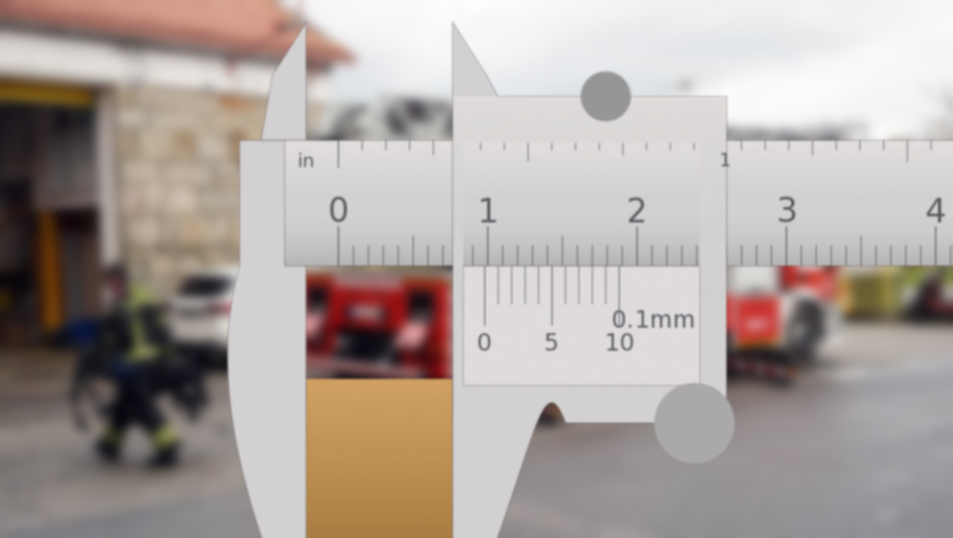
9.8 mm
